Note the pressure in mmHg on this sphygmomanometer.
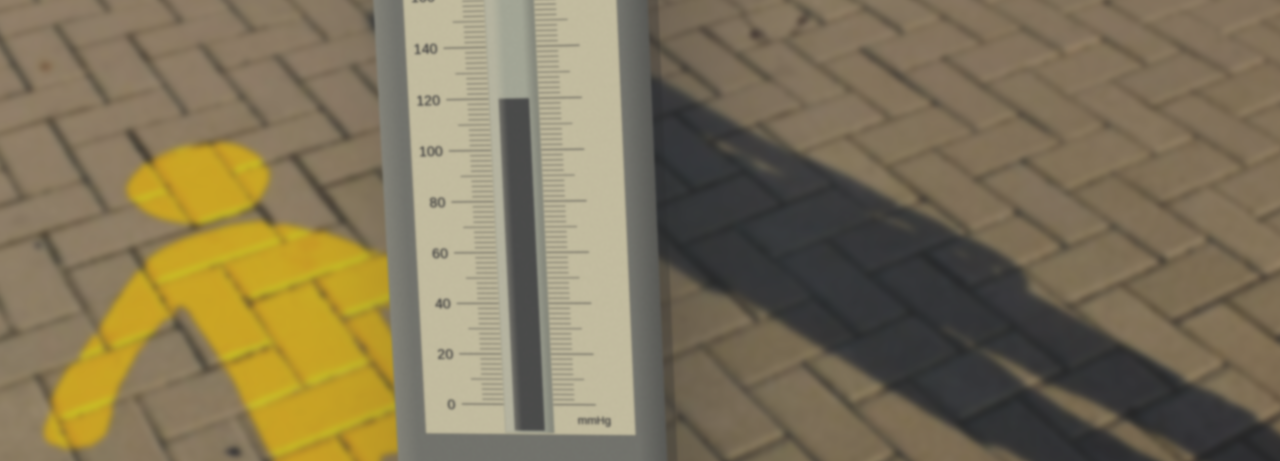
120 mmHg
